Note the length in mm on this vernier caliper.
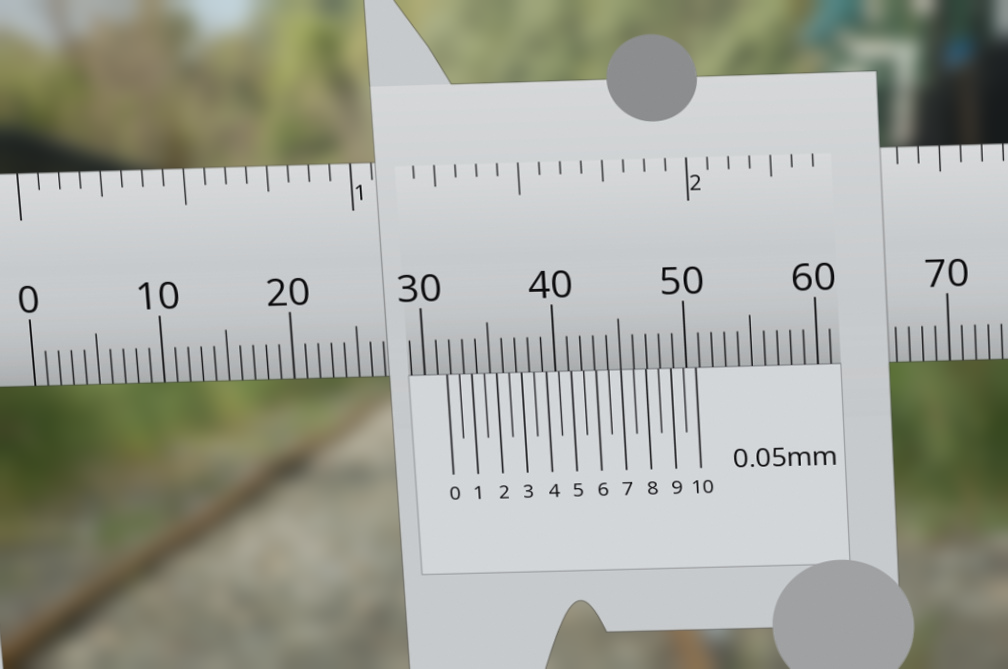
31.7 mm
